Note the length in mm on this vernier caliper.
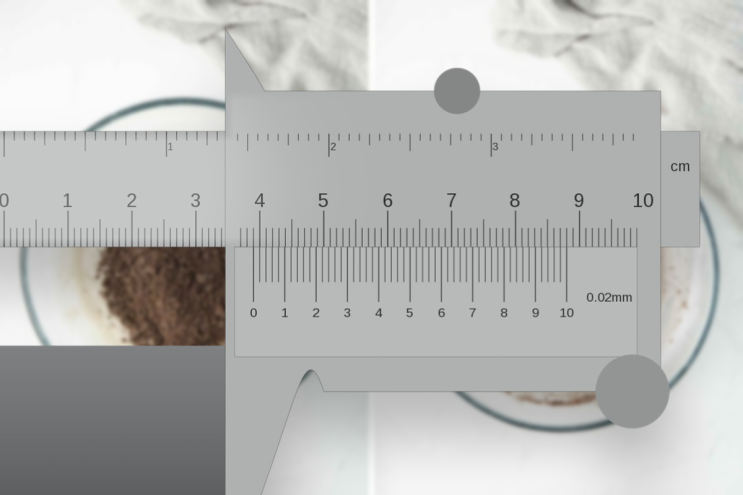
39.0 mm
